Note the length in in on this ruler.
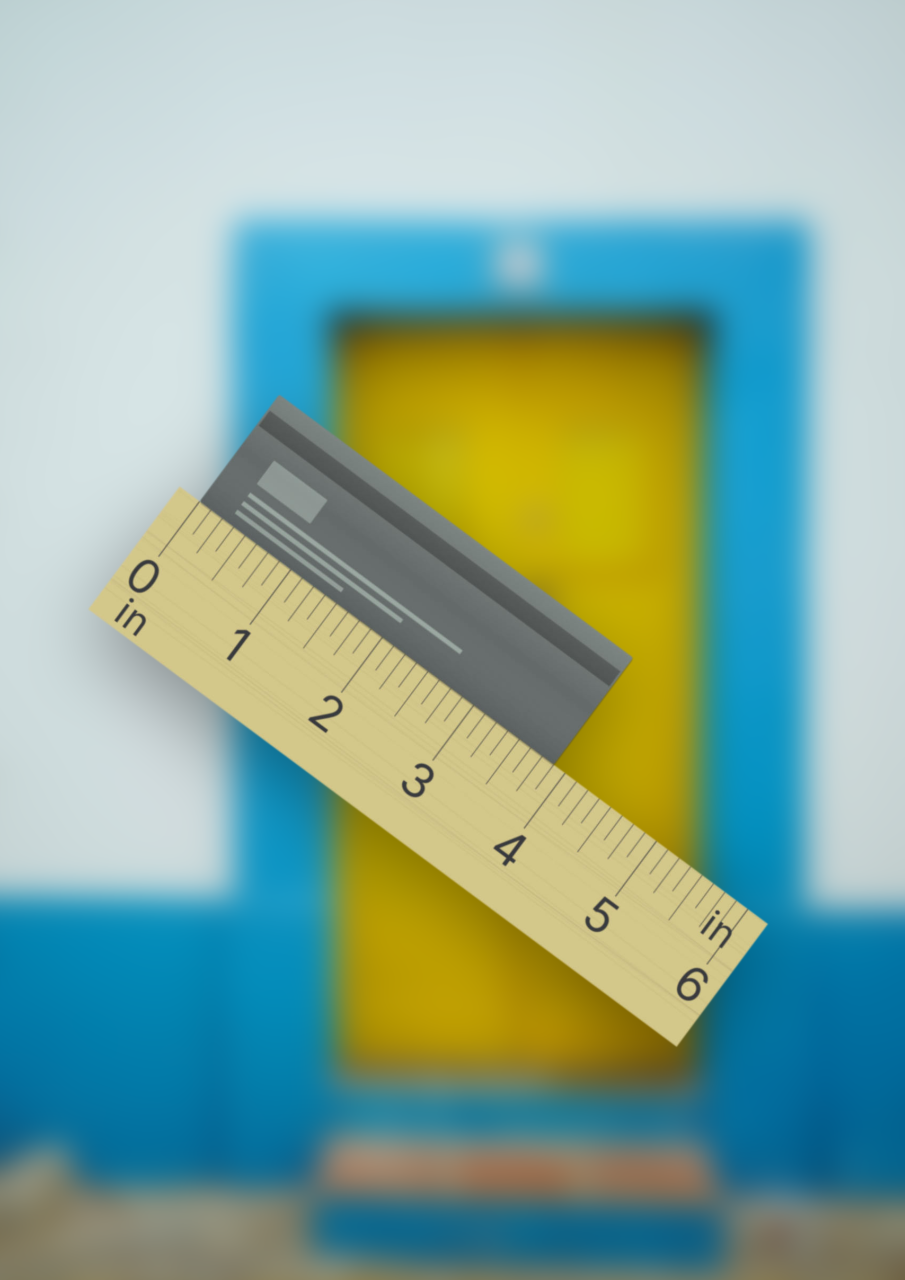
3.875 in
